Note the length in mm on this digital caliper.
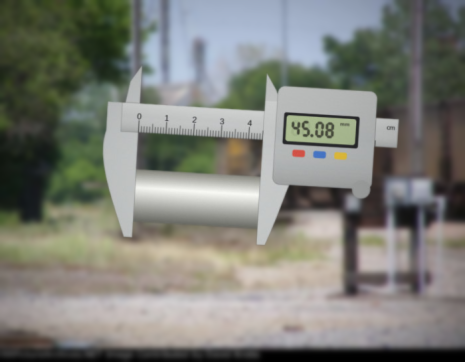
45.08 mm
